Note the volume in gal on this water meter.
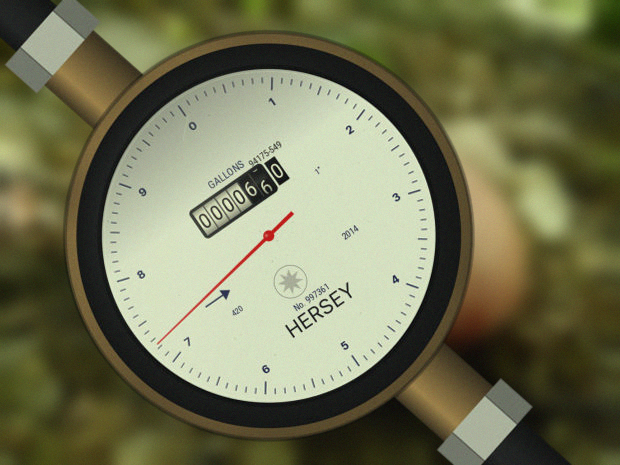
657.2 gal
